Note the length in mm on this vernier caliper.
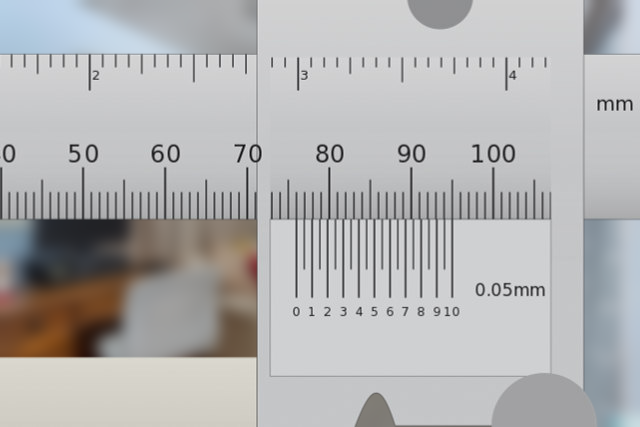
76.0 mm
